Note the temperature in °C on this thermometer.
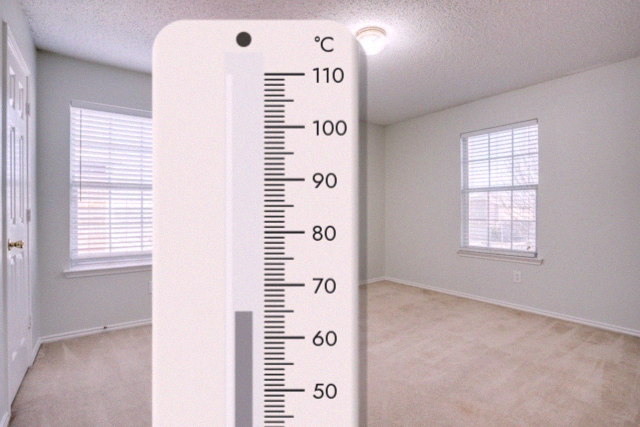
65 °C
